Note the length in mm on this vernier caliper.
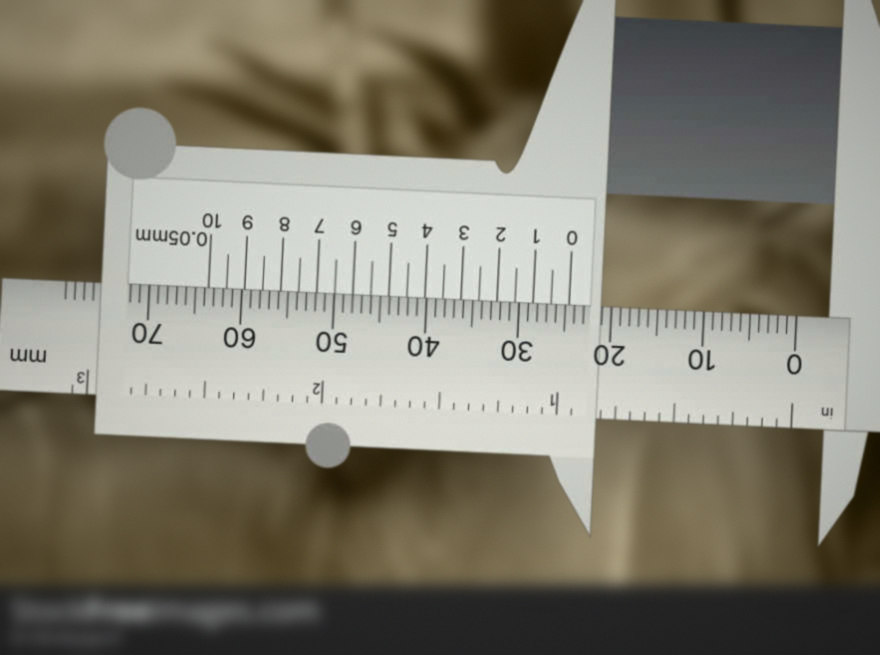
24.6 mm
